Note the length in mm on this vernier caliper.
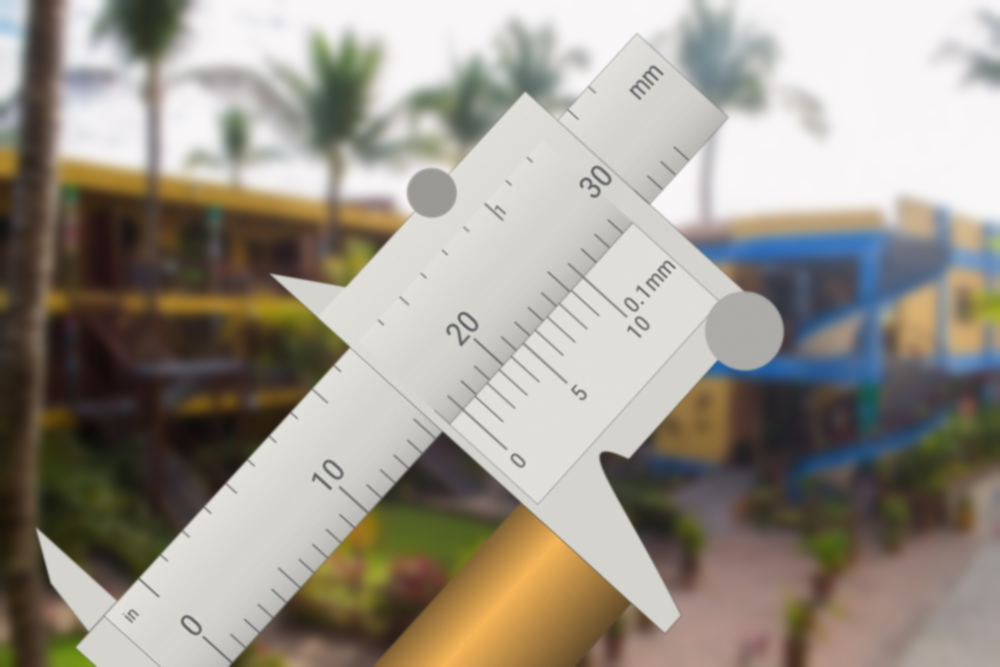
17.0 mm
